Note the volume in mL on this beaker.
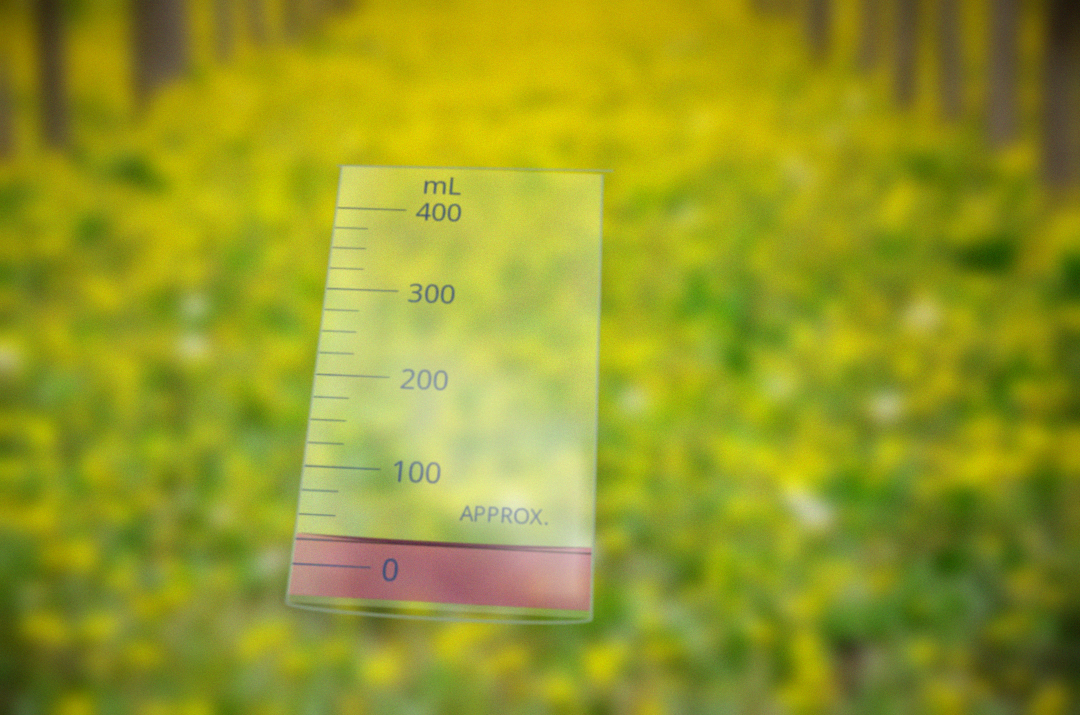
25 mL
